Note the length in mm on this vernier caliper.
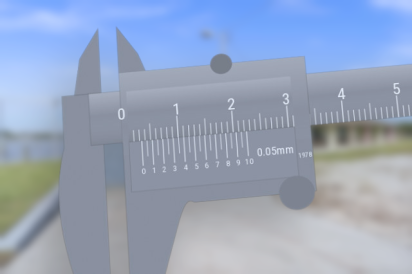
3.4 mm
